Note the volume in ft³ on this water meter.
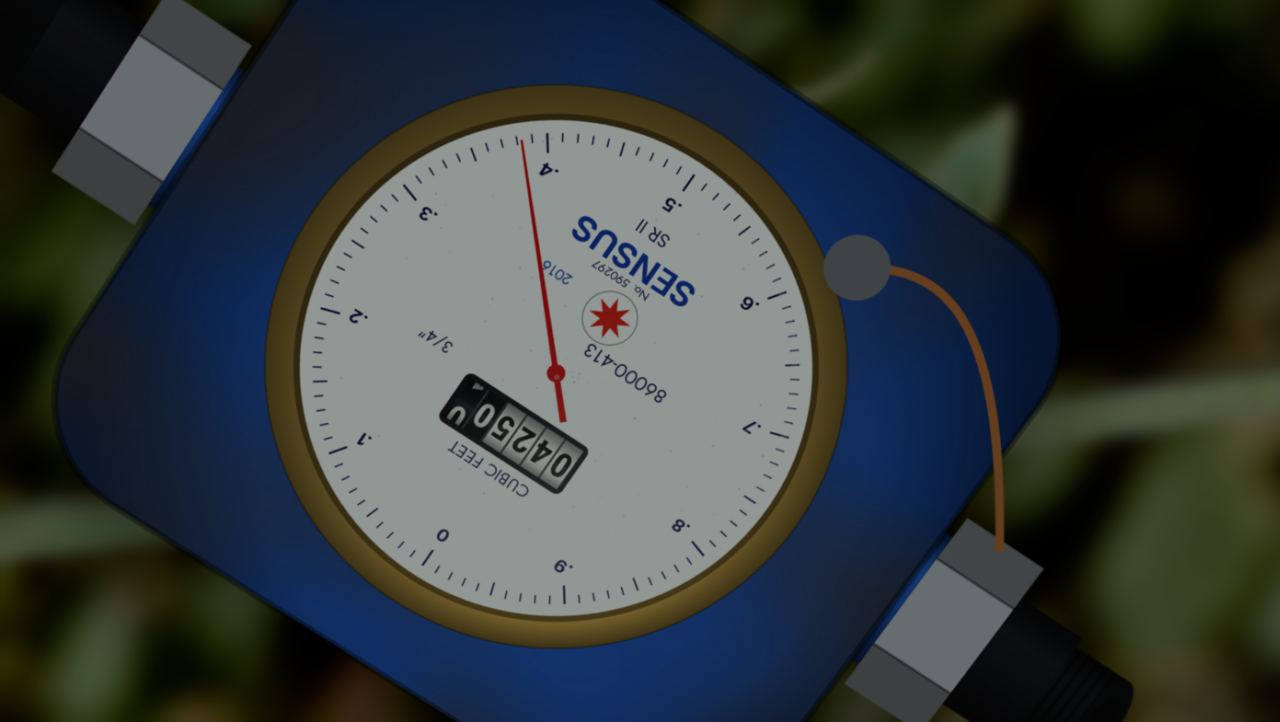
42500.38 ft³
